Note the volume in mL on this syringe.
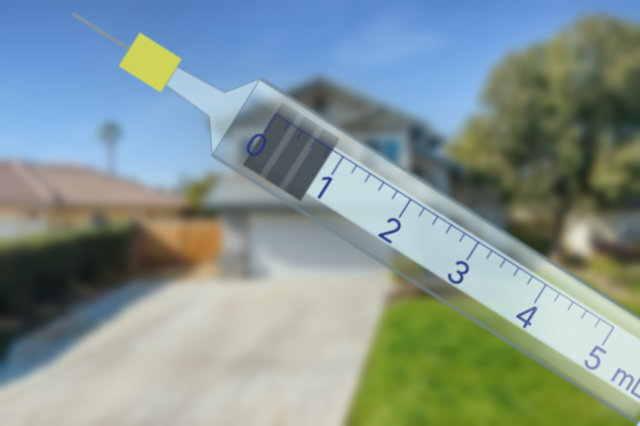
0 mL
